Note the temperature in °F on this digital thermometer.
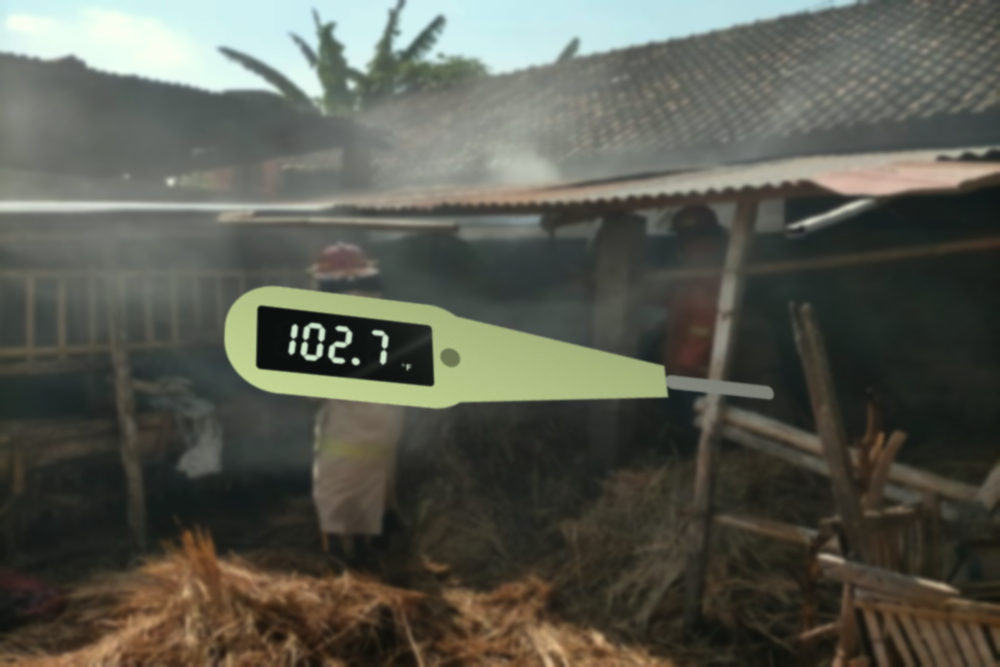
102.7 °F
